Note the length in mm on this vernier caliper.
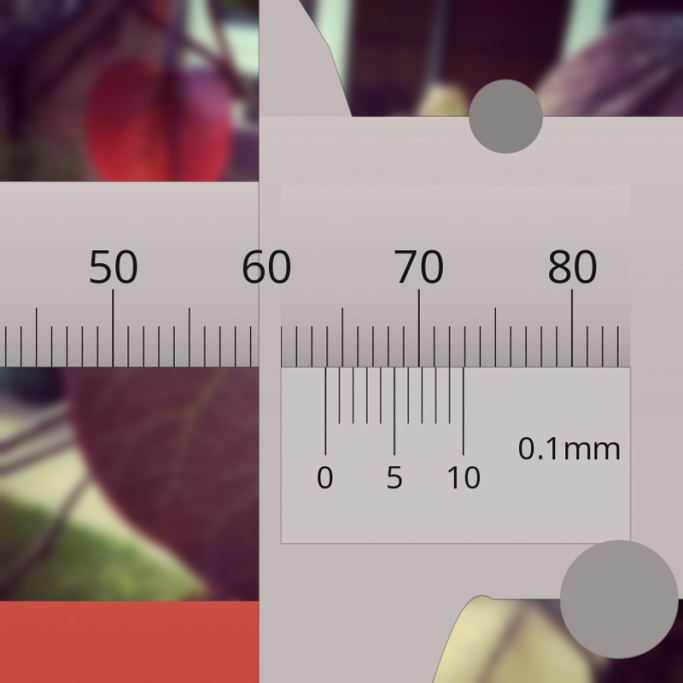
63.9 mm
